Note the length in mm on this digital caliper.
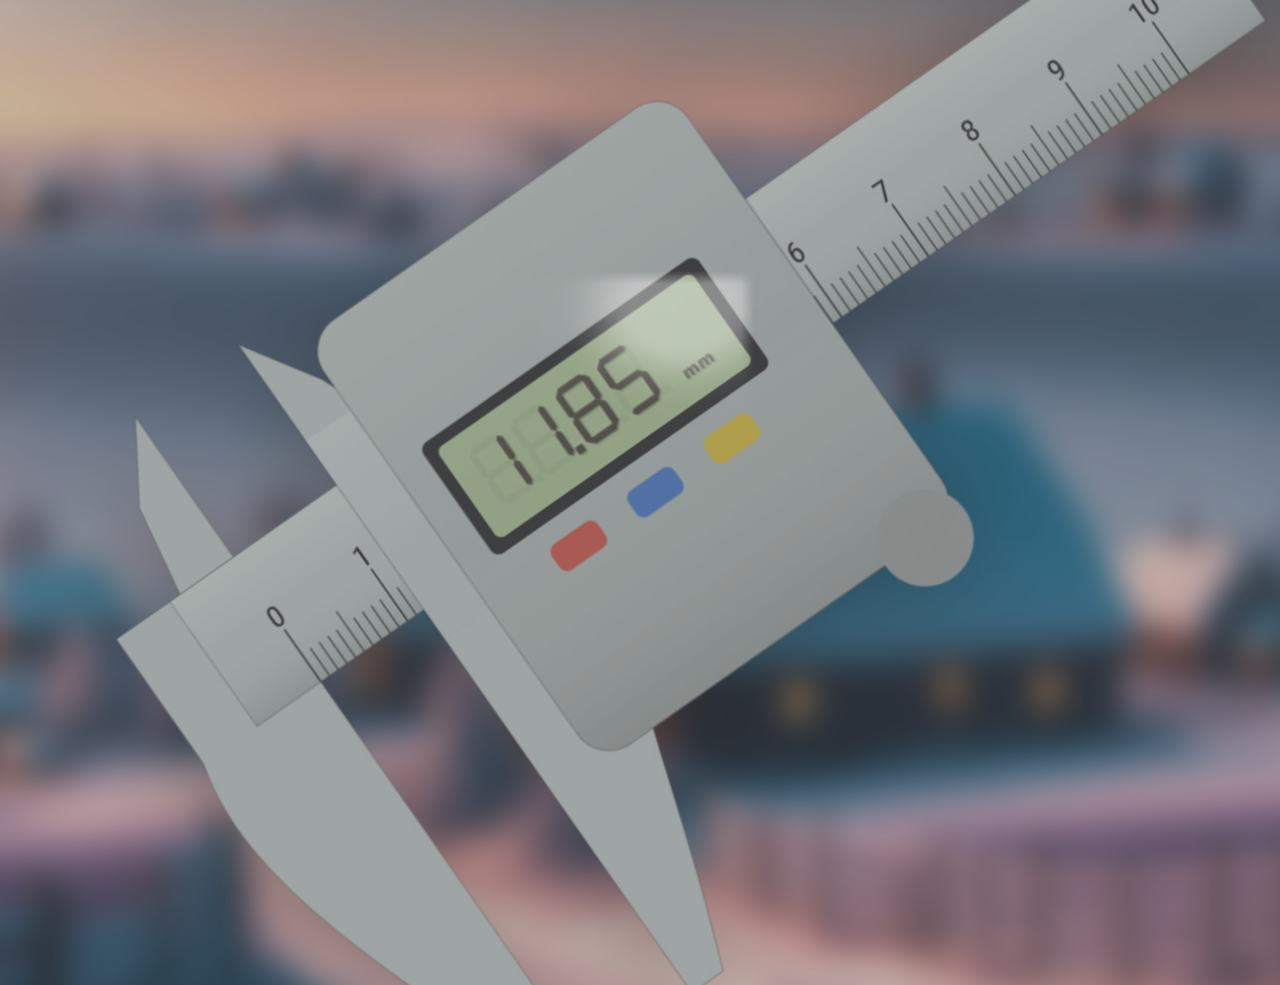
11.85 mm
